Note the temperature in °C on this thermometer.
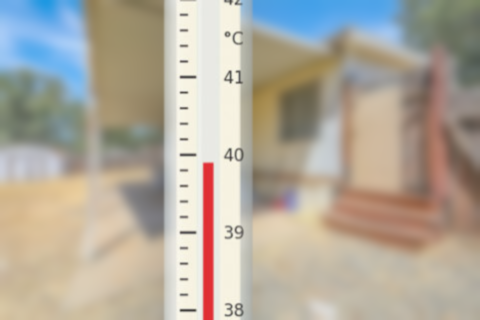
39.9 °C
